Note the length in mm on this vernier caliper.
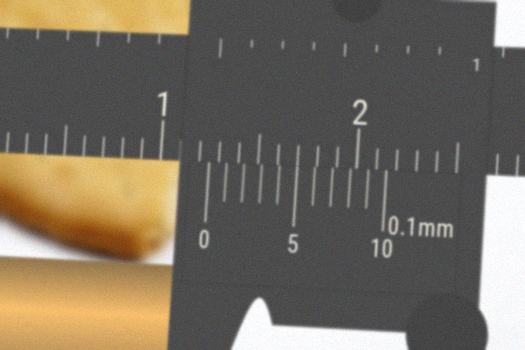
12.5 mm
